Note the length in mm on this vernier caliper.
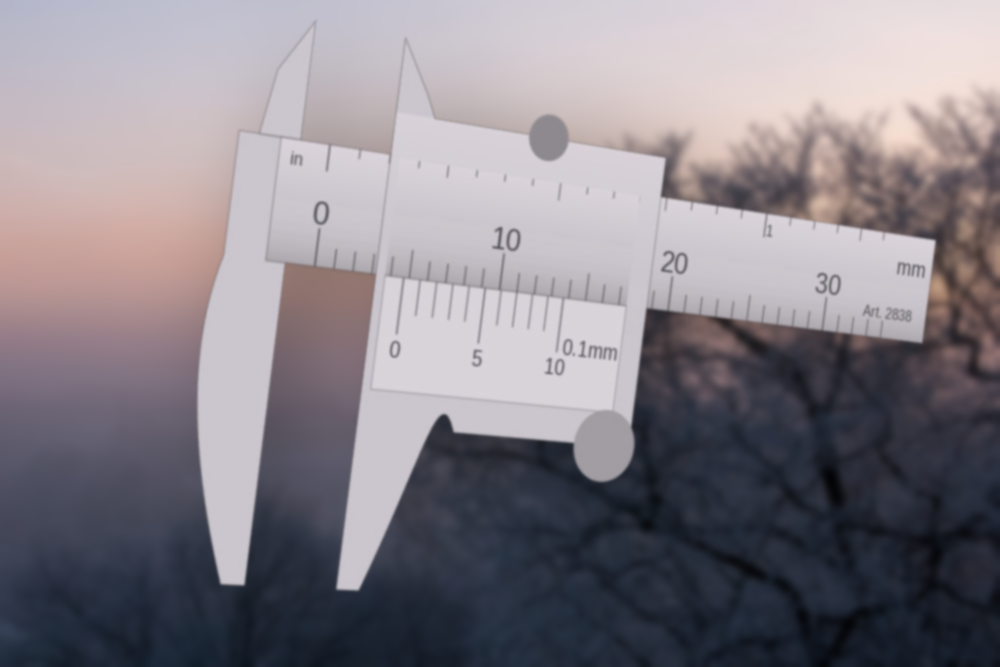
4.7 mm
